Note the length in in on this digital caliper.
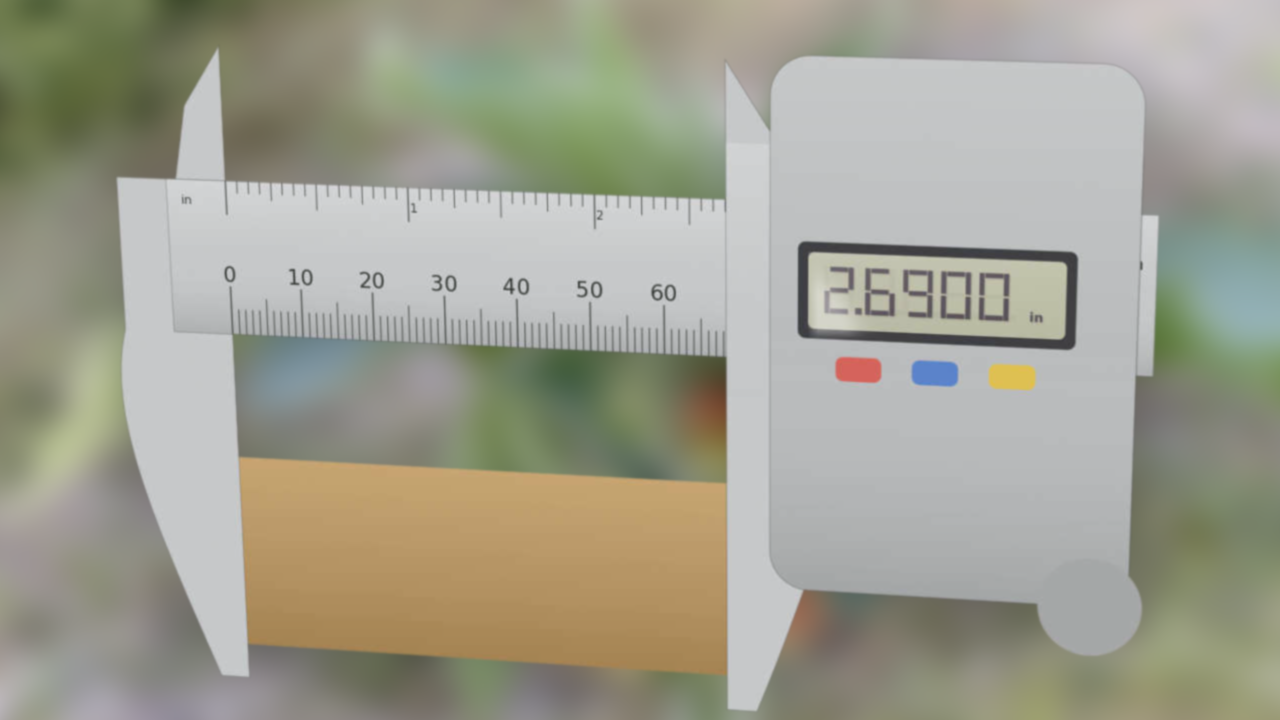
2.6900 in
